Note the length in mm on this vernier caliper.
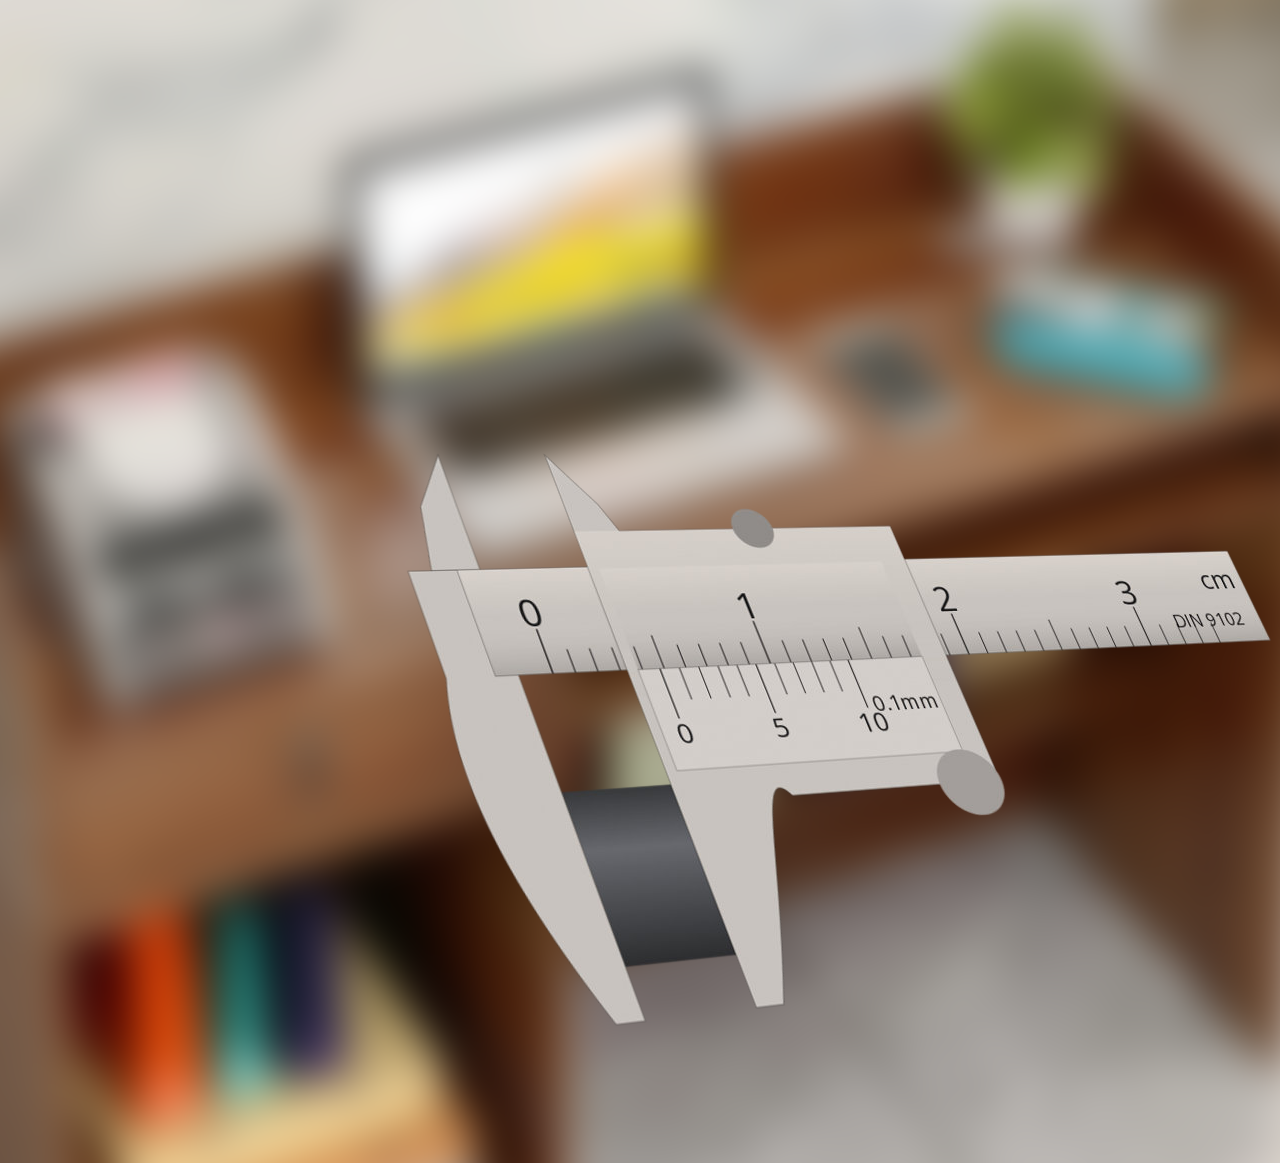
4.8 mm
